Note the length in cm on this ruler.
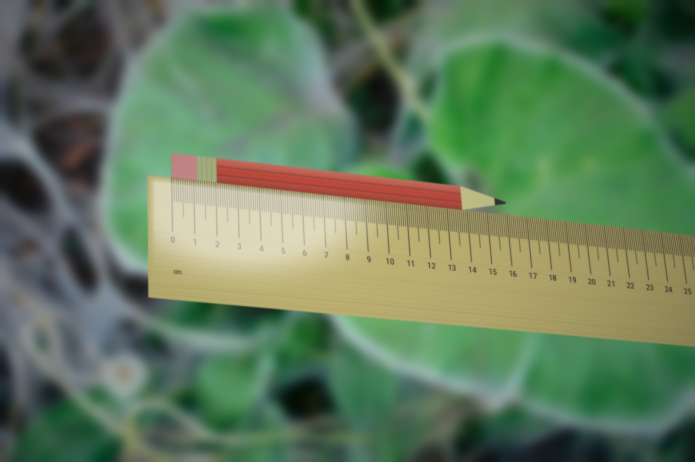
16 cm
